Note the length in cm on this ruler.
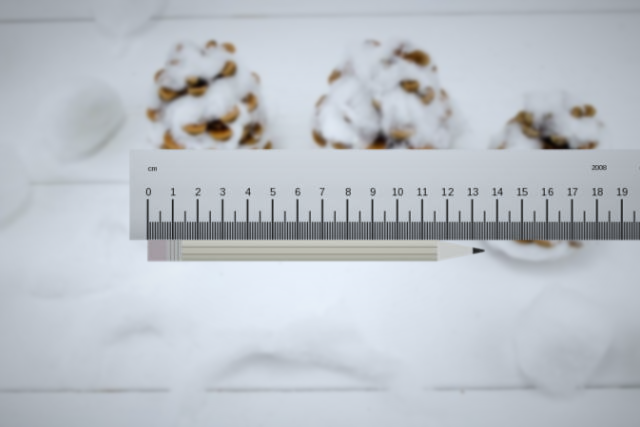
13.5 cm
